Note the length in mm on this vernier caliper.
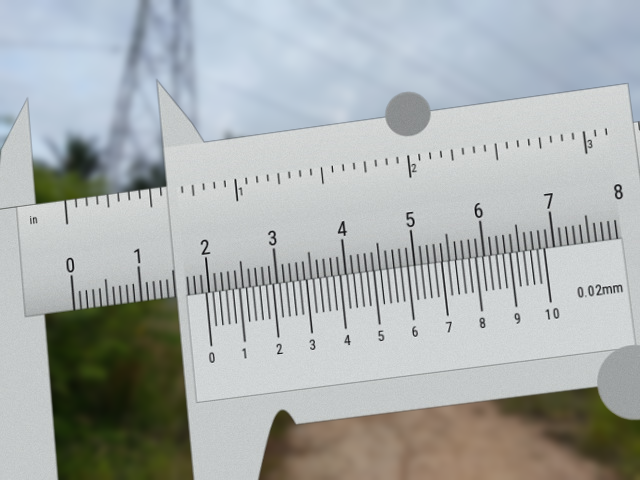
19.6 mm
